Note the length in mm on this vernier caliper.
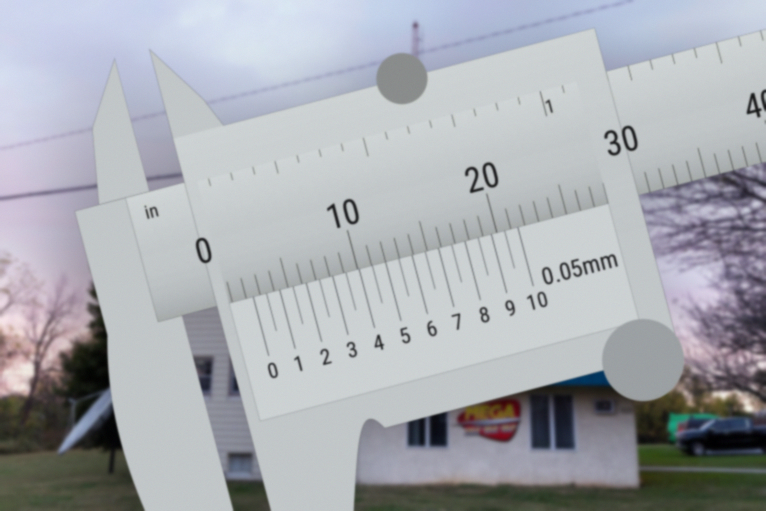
2.5 mm
